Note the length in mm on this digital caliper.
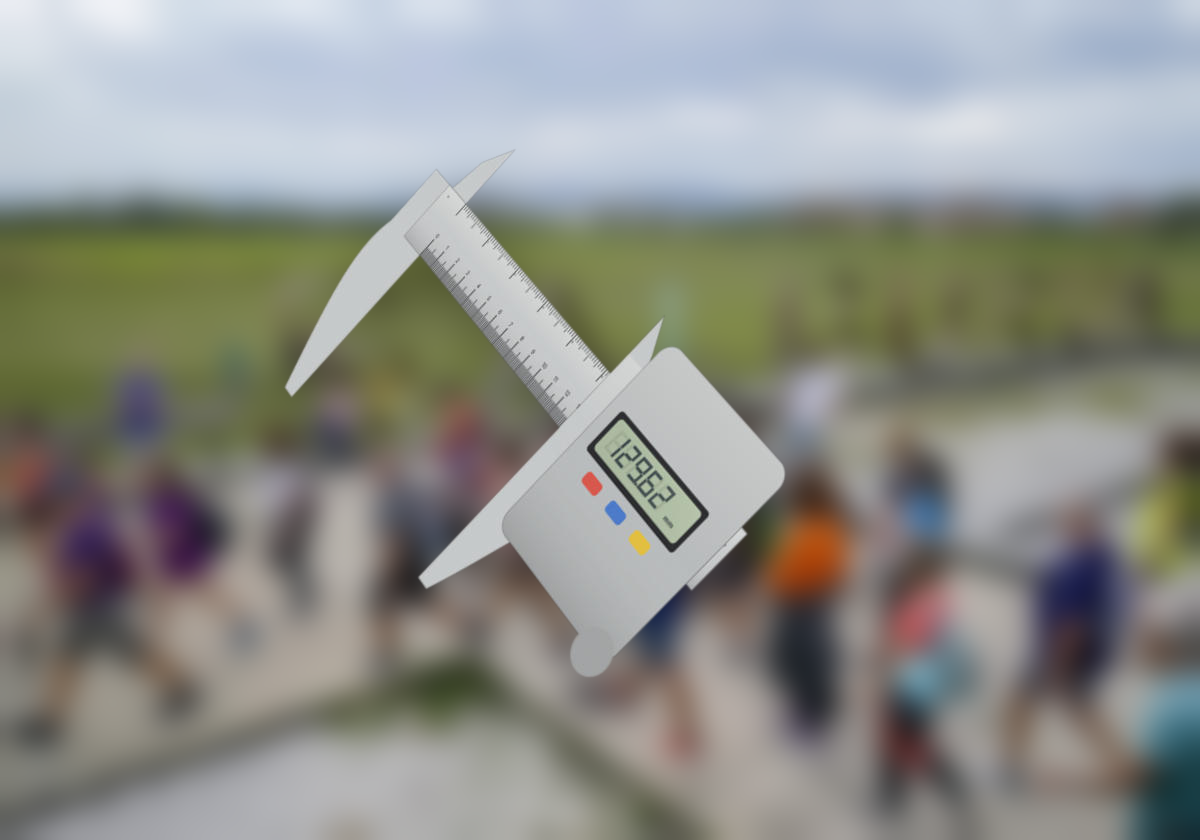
129.62 mm
